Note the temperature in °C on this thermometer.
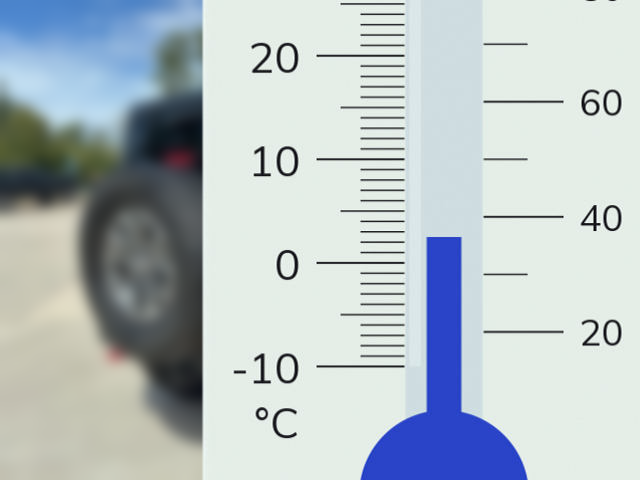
2.5 °C
